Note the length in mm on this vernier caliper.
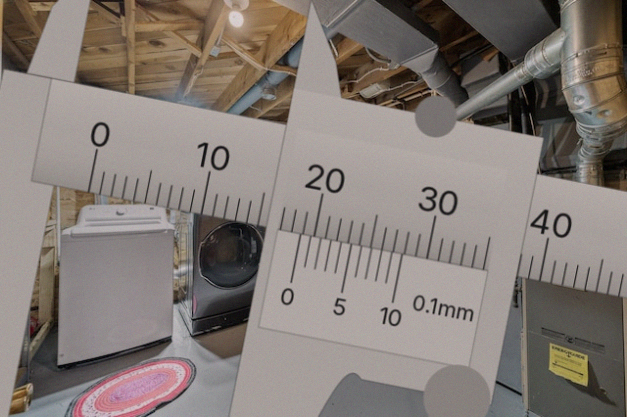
18.8 mm
